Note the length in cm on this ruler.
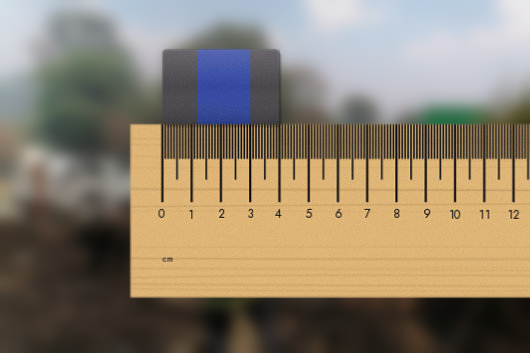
4 cm
